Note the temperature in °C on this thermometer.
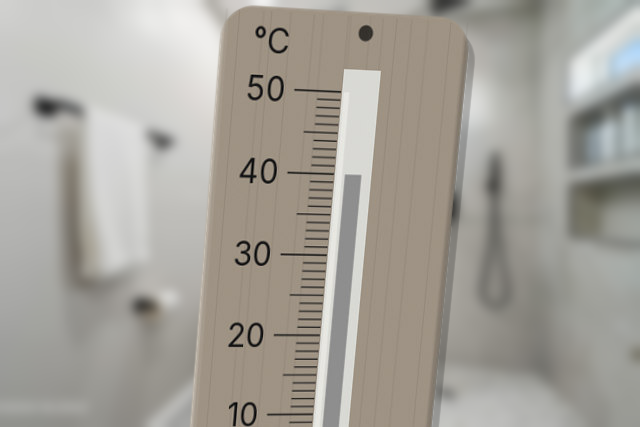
40 °C
